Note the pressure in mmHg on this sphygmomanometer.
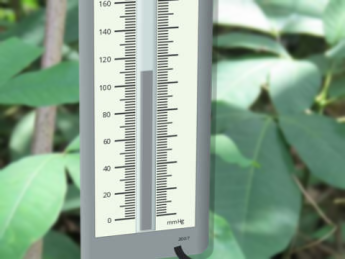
110 mmHg
